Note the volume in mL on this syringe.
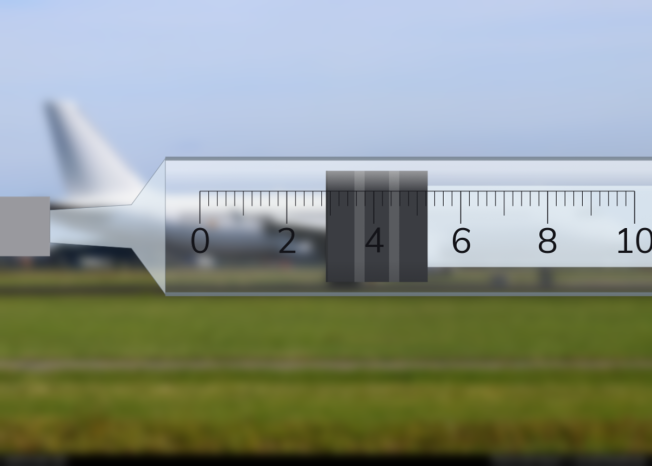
2.9 mL
